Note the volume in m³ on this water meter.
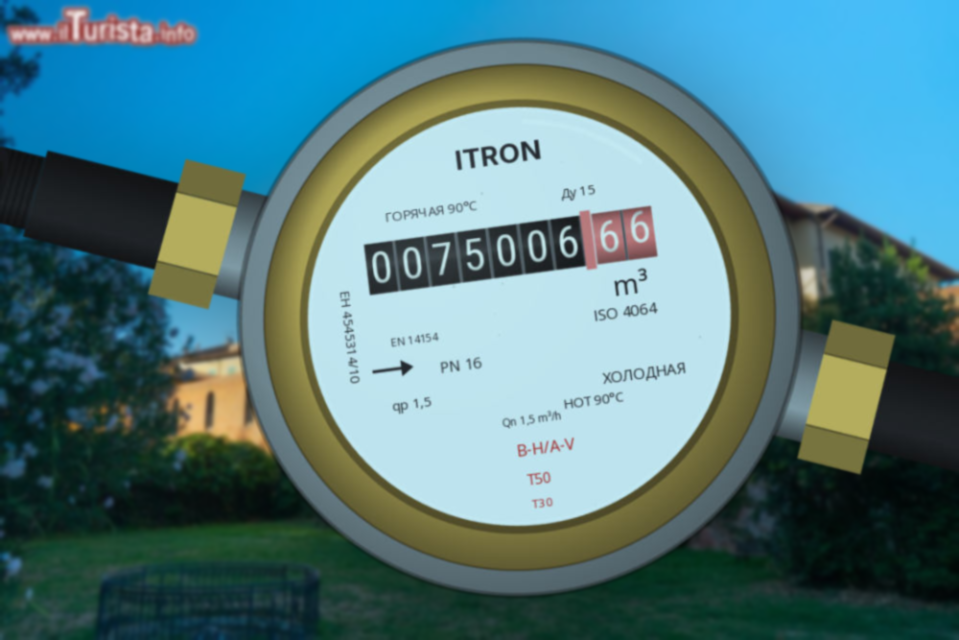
75006.66 m³
